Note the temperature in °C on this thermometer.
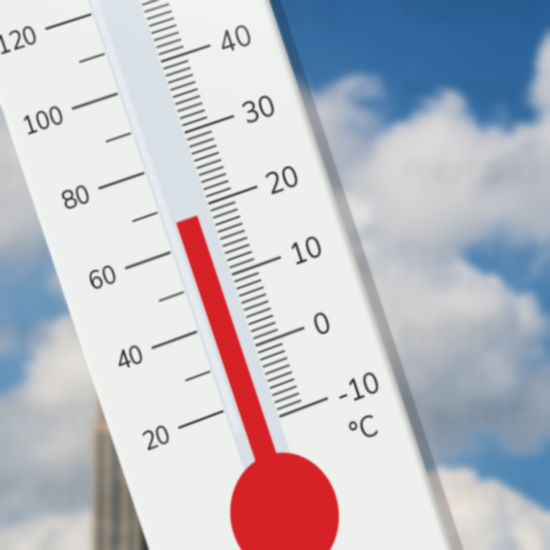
19 °C
